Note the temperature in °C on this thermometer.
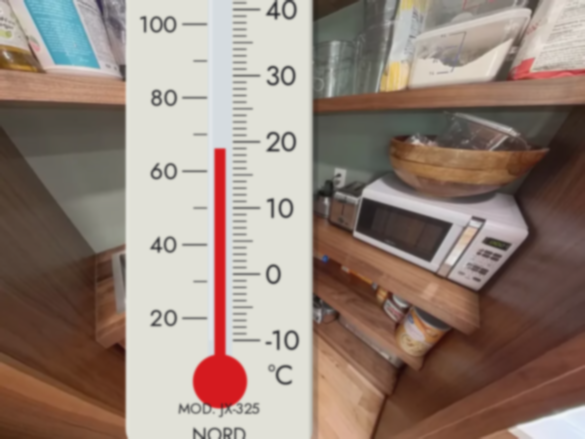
19 °C
